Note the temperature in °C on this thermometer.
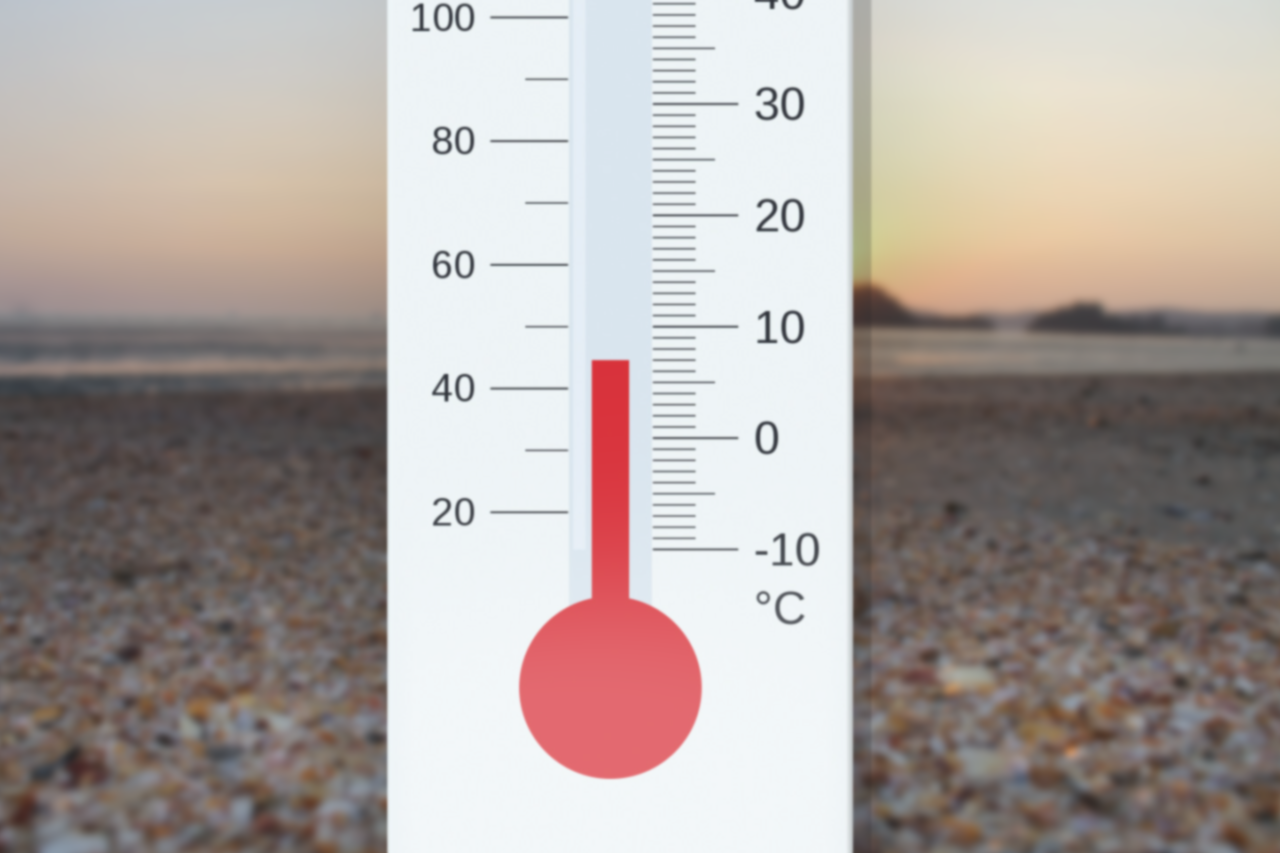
7 °C
